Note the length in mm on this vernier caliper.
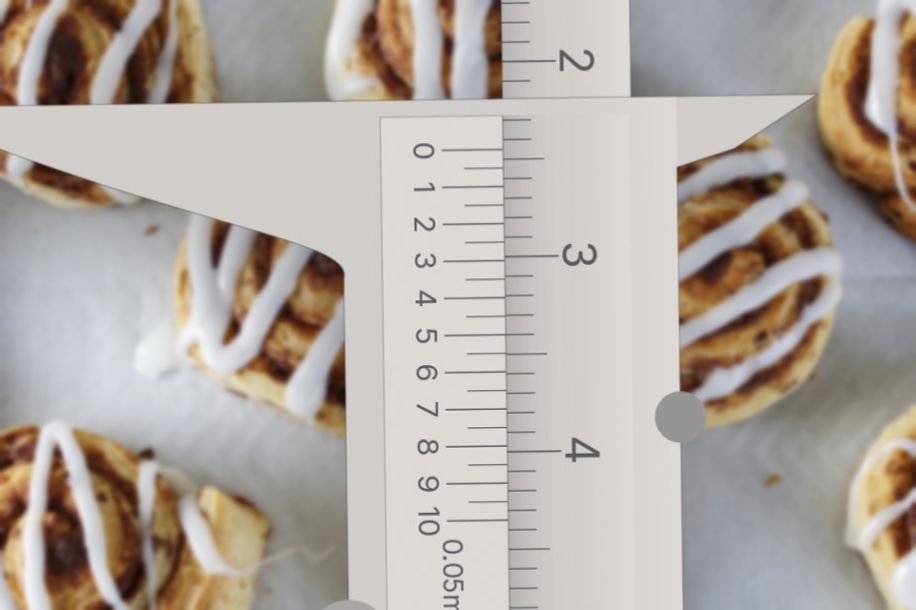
24.5 mm
